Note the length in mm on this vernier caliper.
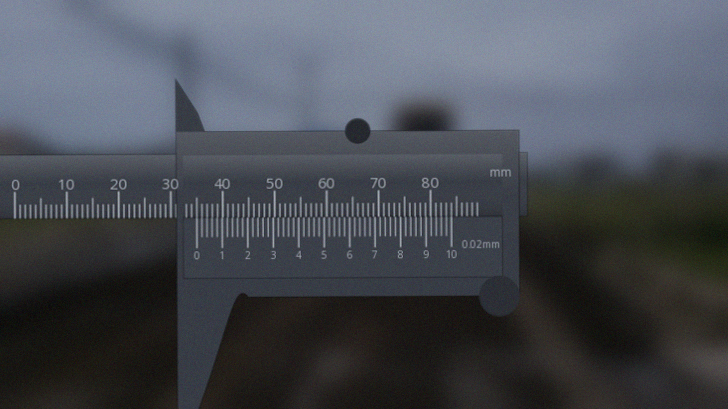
35.0 mm
